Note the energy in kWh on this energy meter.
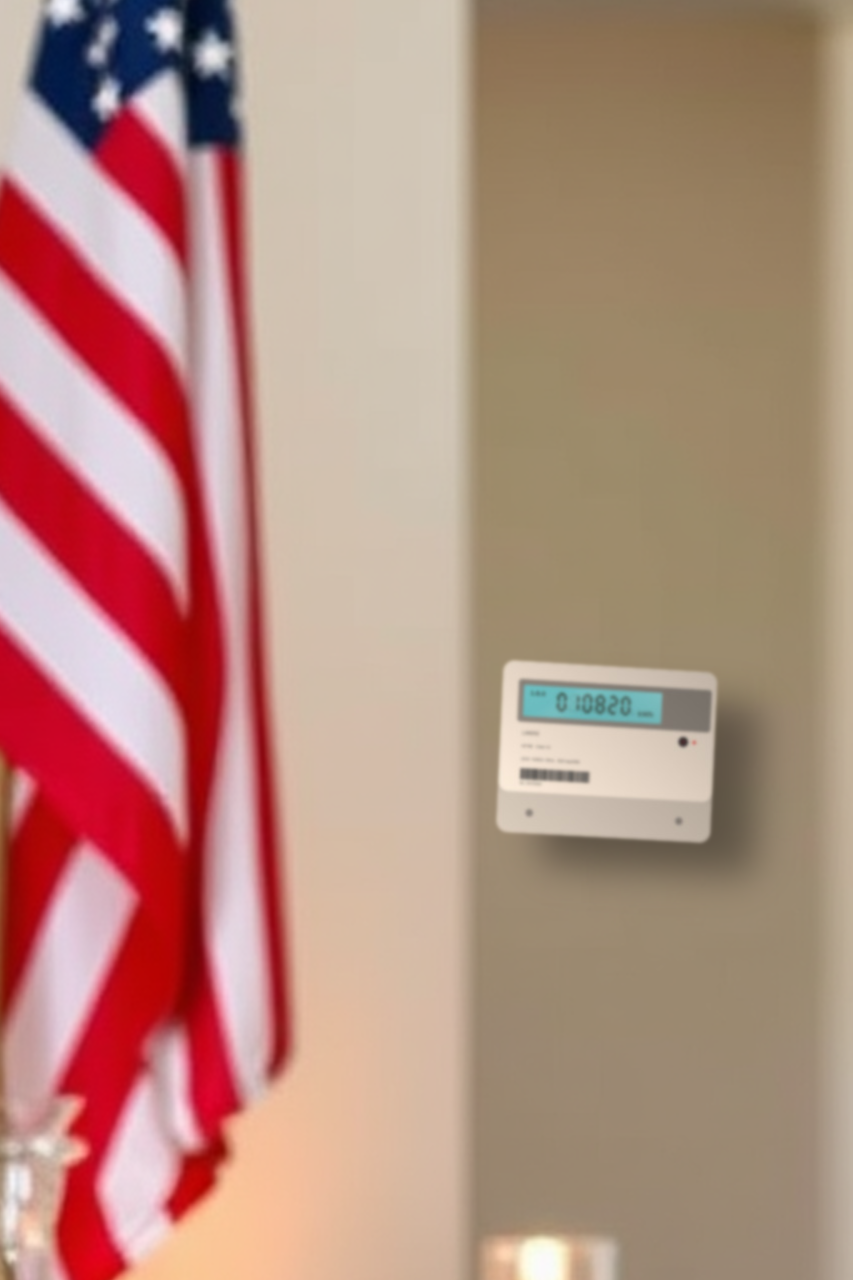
10820 kWh
